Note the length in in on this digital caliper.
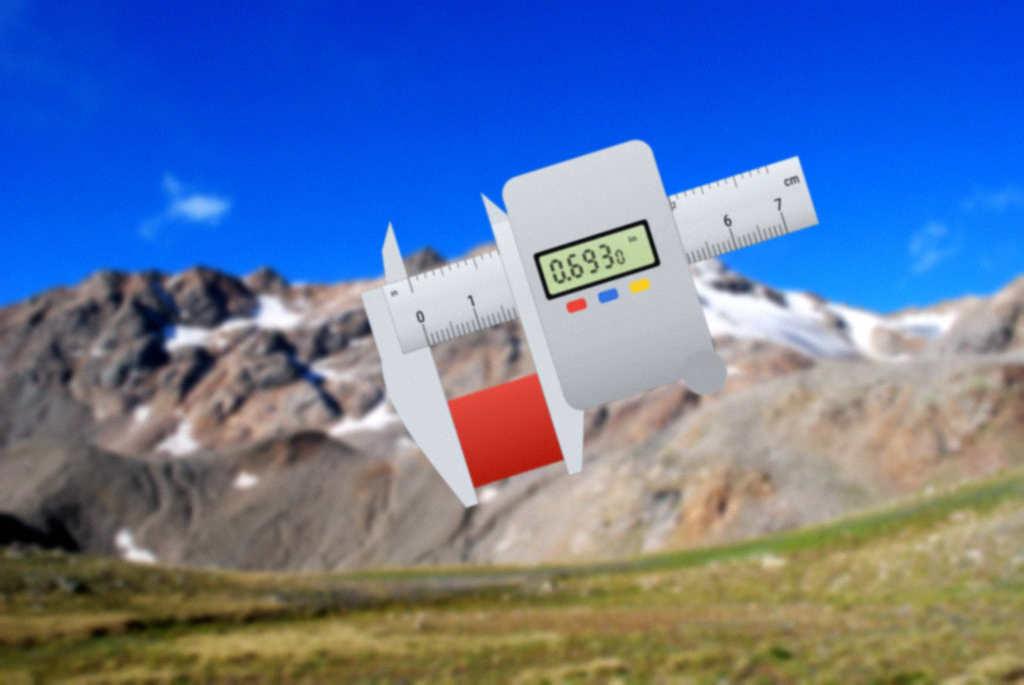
0.6930 in
